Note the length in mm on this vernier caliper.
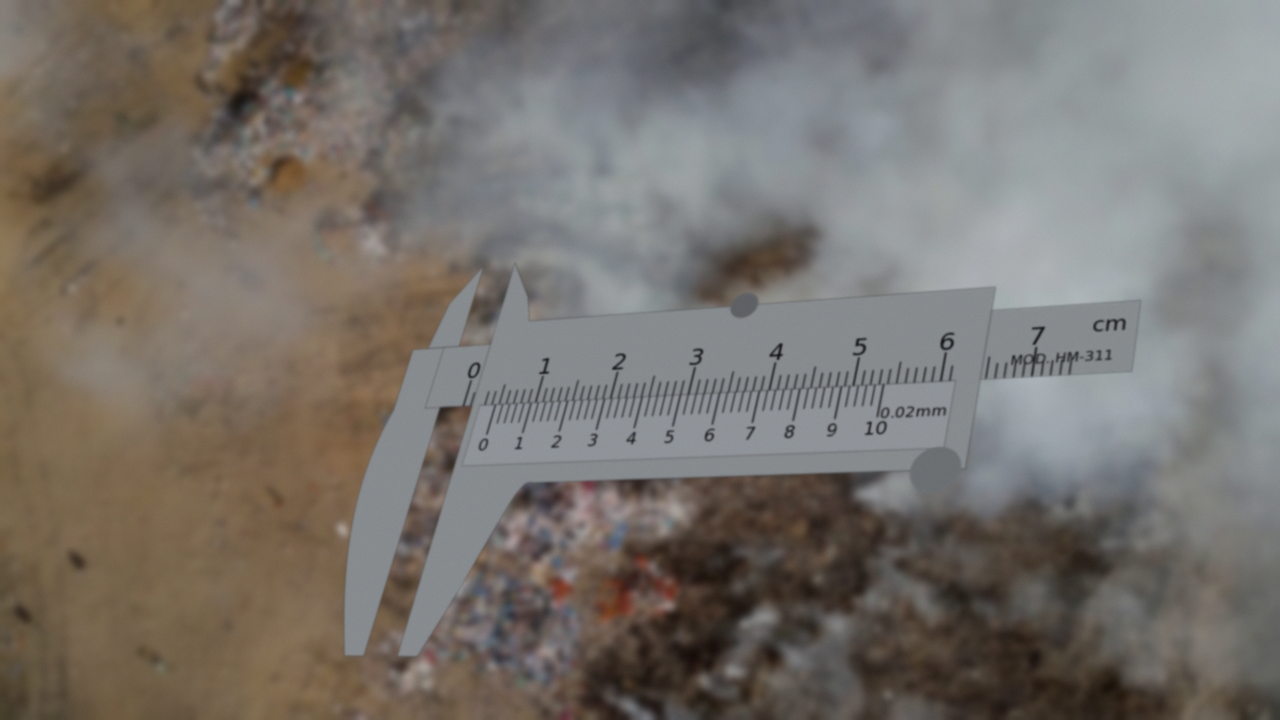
4.5 mm
